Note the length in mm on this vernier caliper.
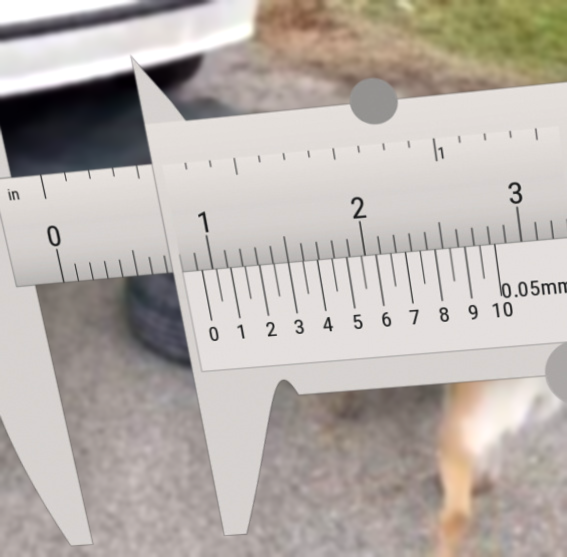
9.3 mm
